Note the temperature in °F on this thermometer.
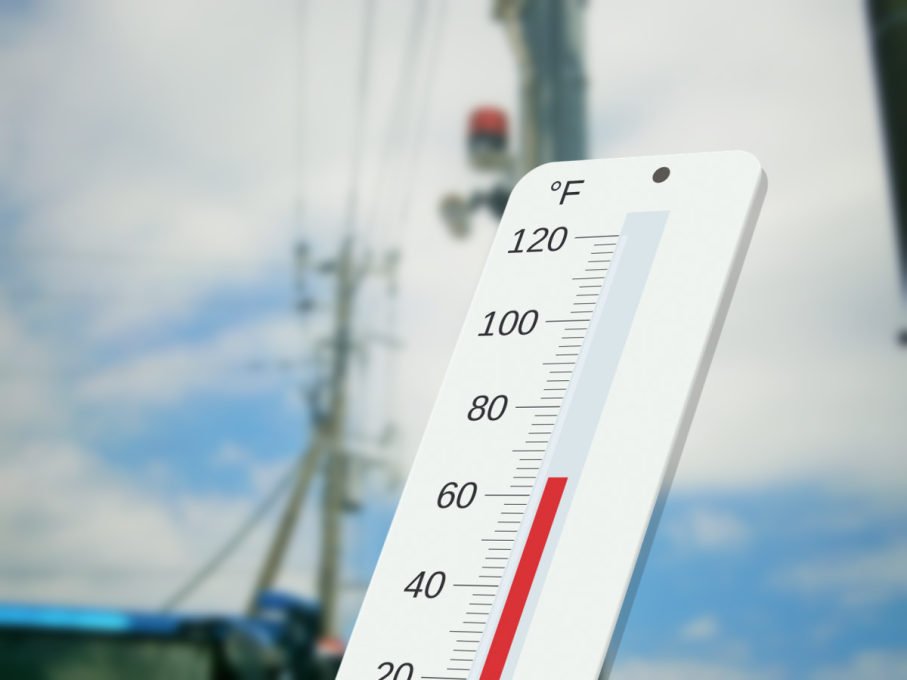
64 °F
